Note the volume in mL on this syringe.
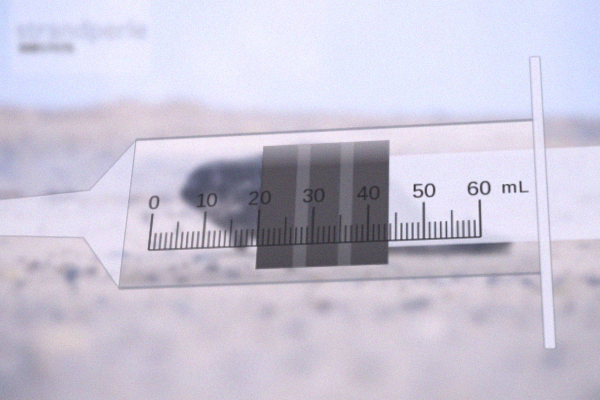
20 mL
